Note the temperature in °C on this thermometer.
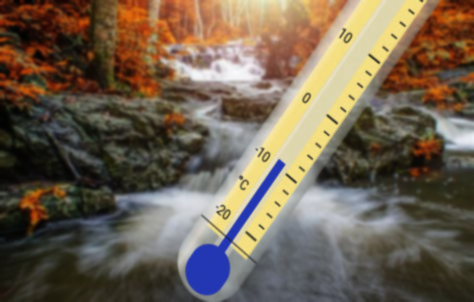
-9 °C
